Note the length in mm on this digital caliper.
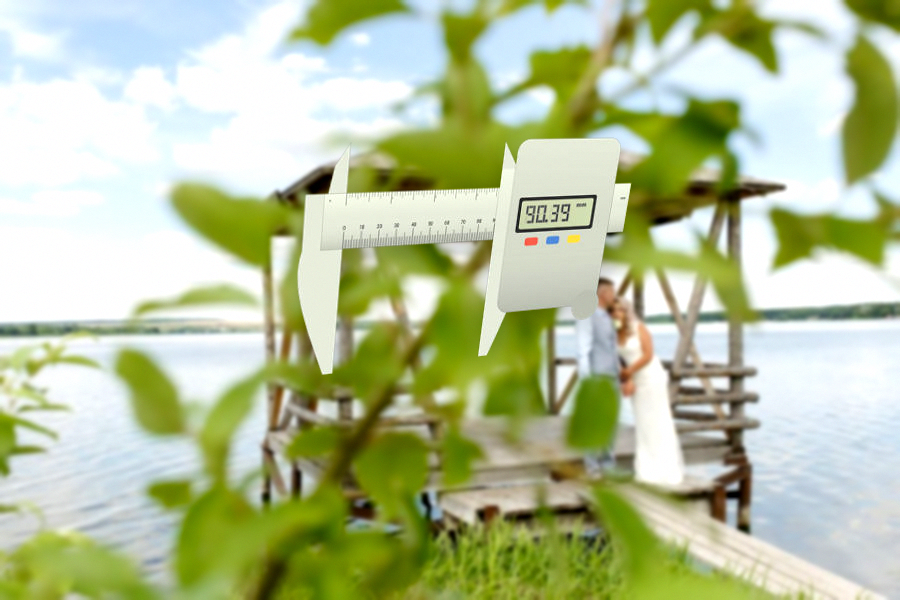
90.39 mm
